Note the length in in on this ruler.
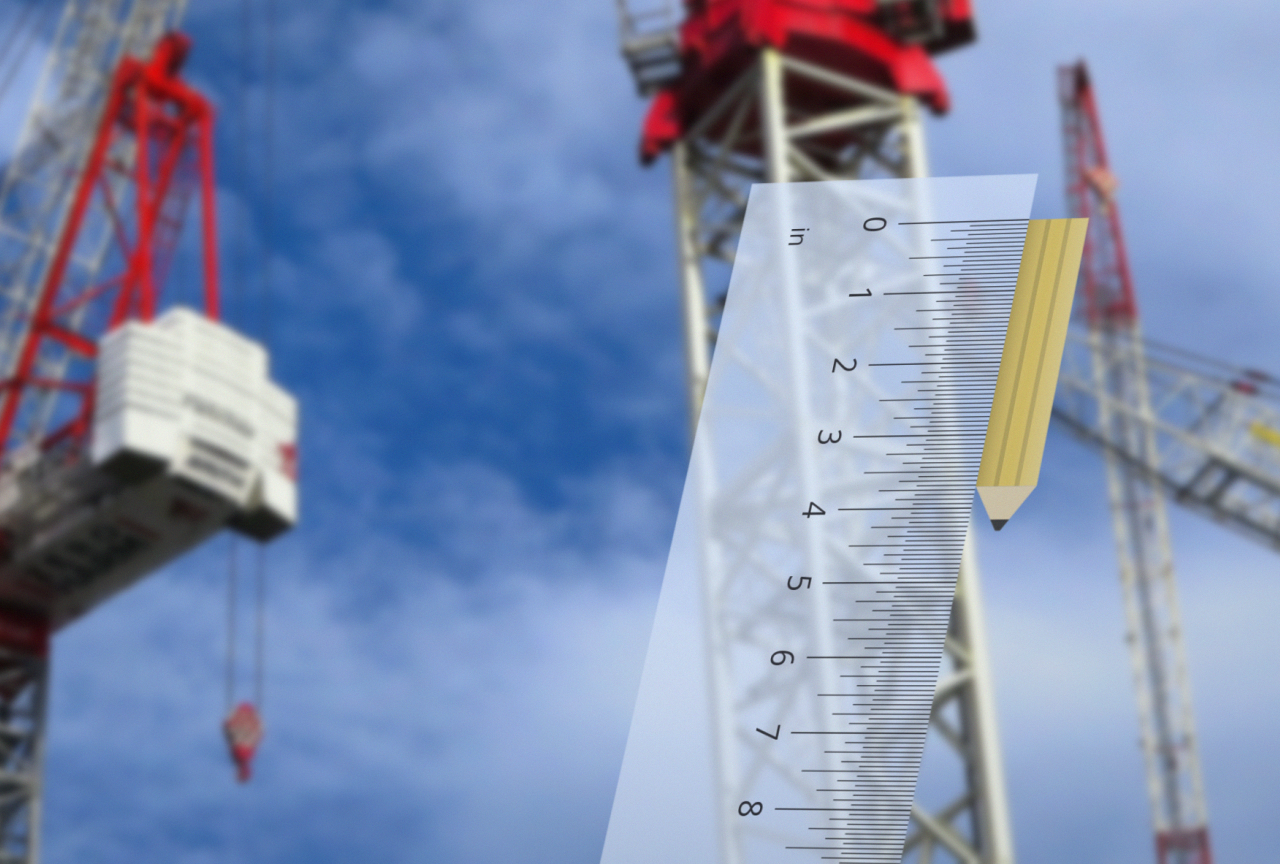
4.3125 in
